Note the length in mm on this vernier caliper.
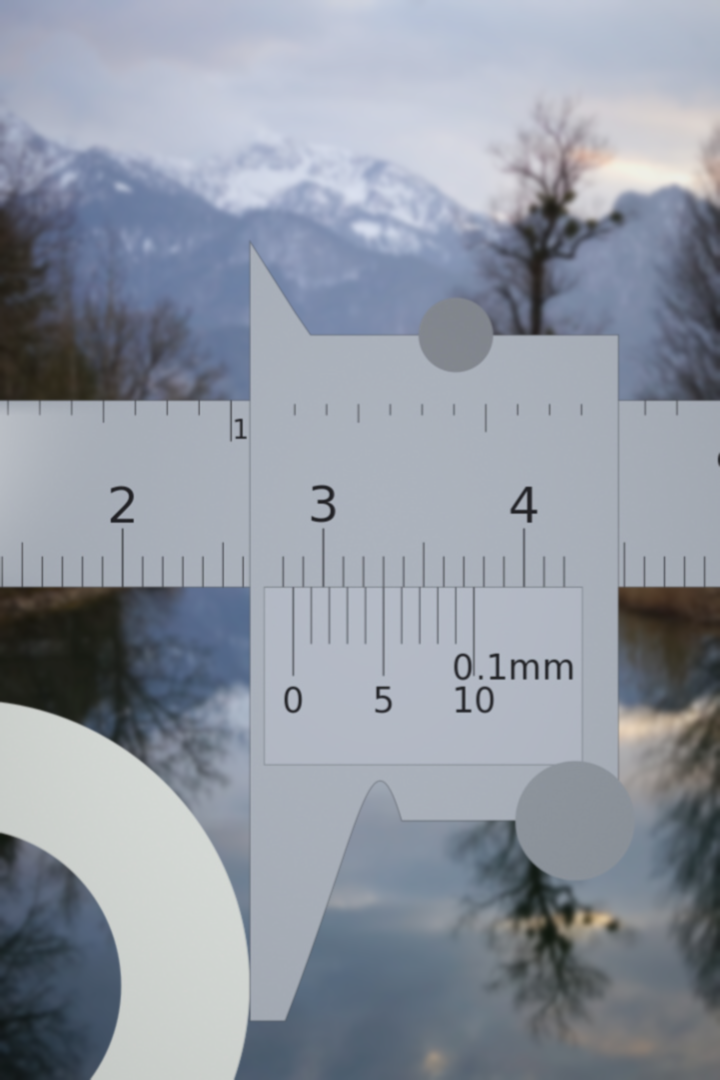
28.5 mm
